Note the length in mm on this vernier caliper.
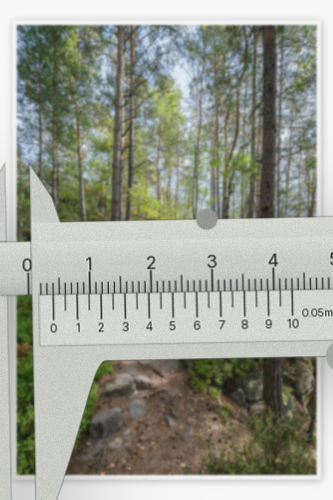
4.0 mm
